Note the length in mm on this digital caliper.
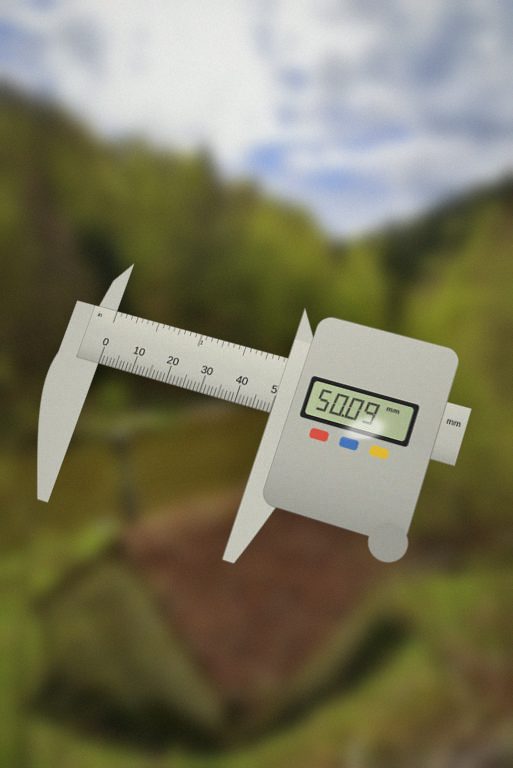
50.09 mm
